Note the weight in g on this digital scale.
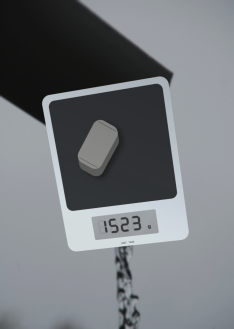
1523 g
